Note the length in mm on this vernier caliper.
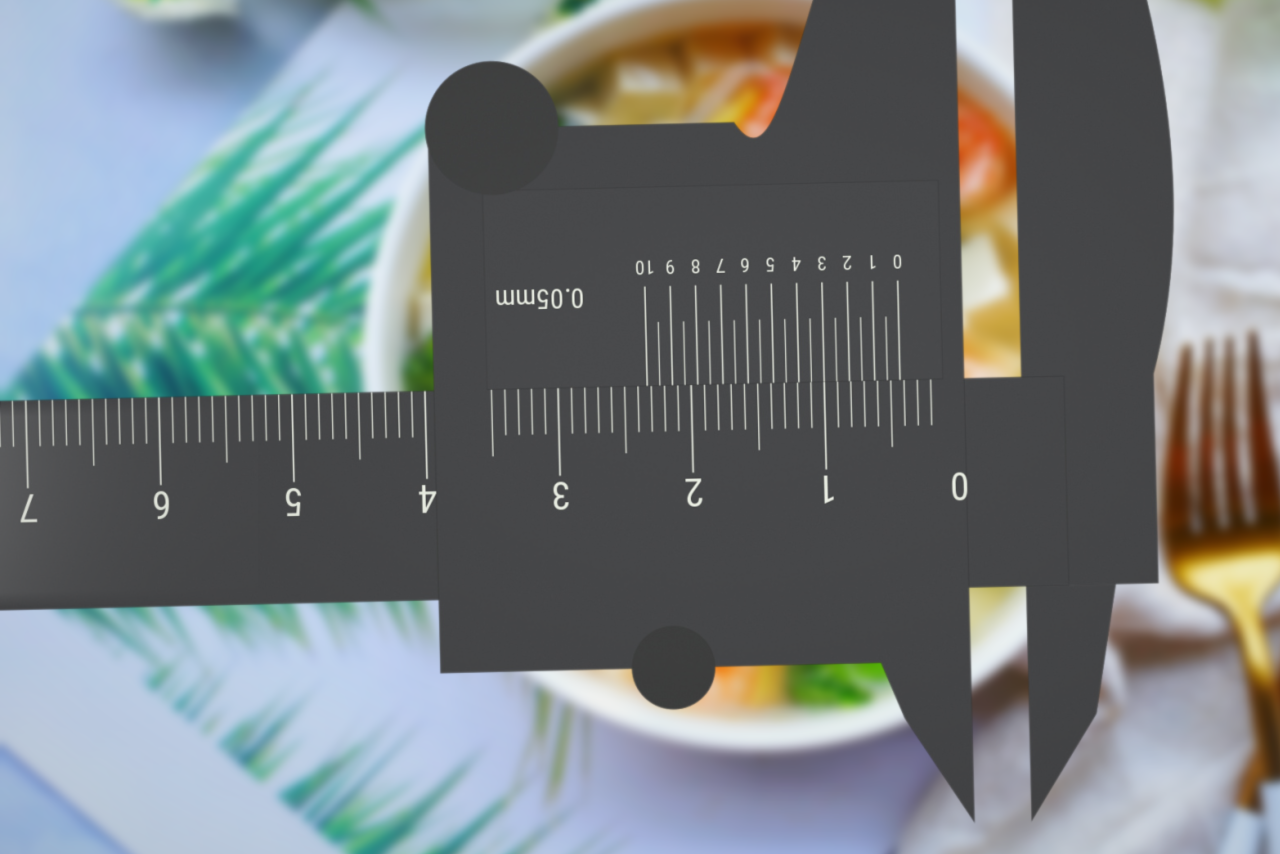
4.3 mm
